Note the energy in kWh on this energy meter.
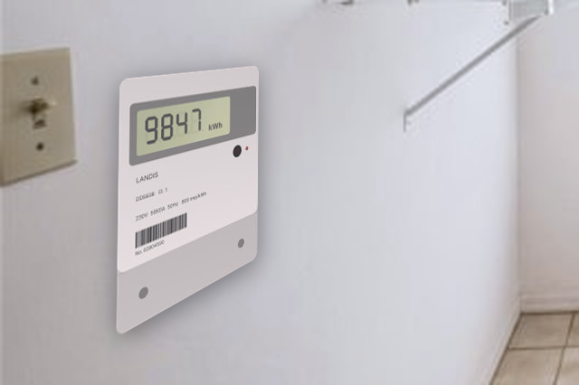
9847 kWh
